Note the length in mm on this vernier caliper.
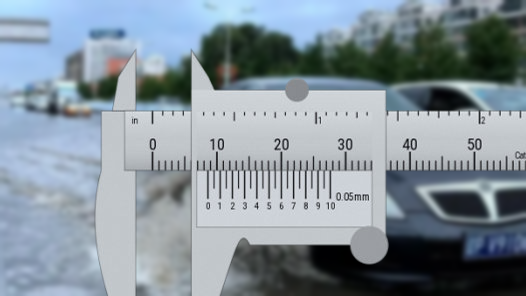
8.6 mm
